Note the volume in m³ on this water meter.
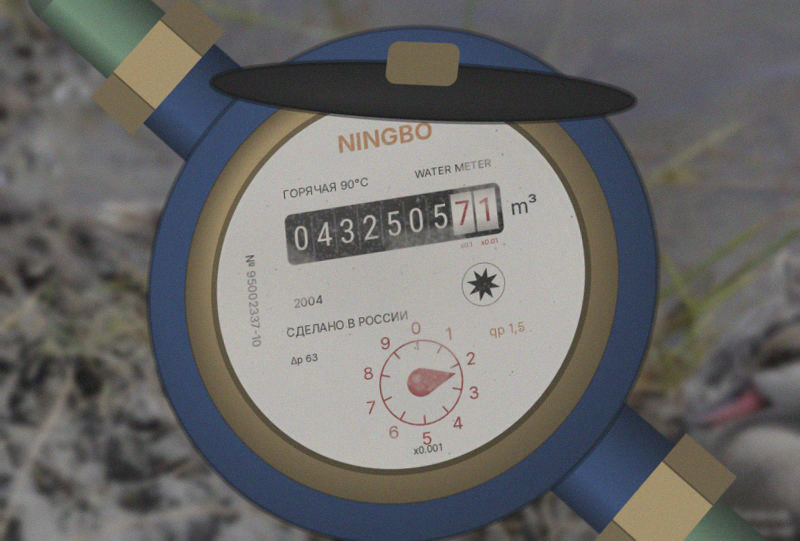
432505.712 m³
